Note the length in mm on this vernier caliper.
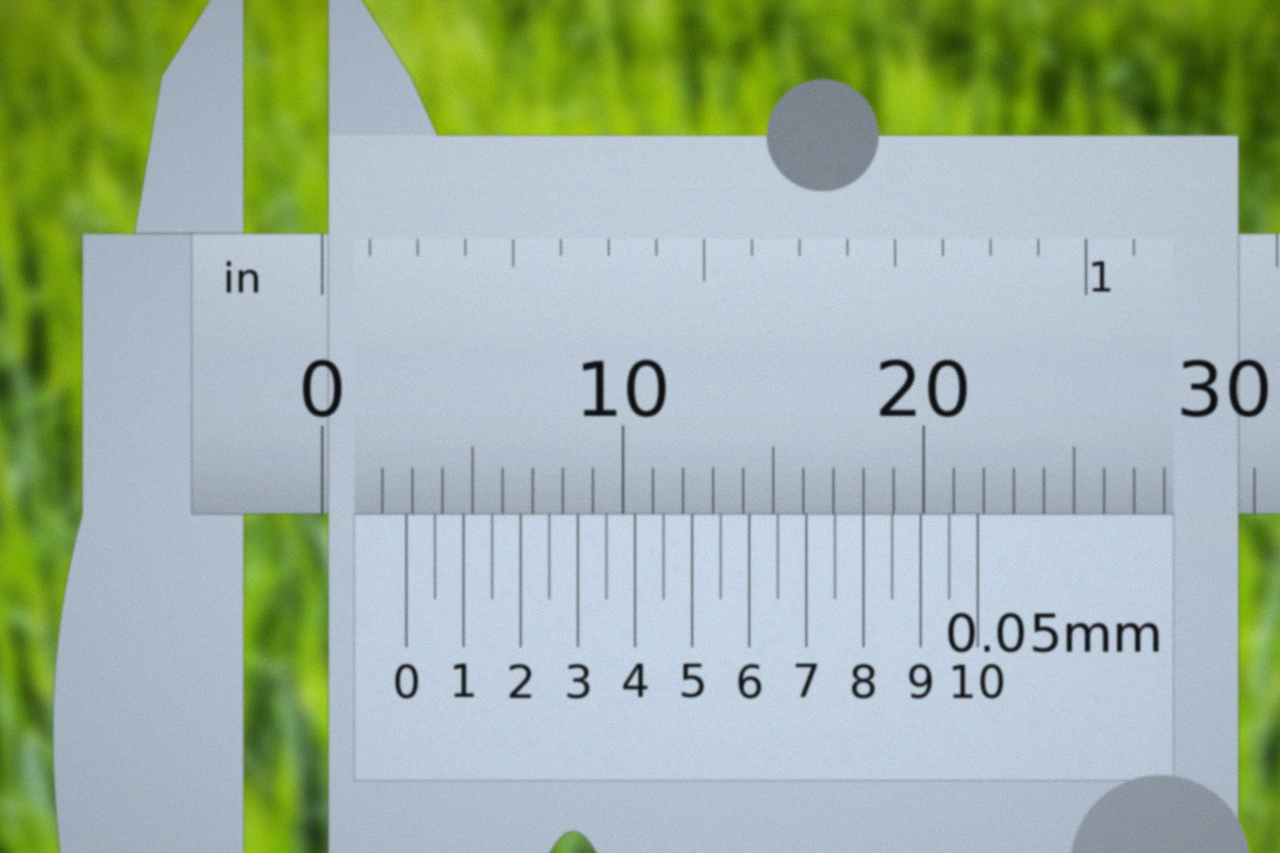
2.8 mm
